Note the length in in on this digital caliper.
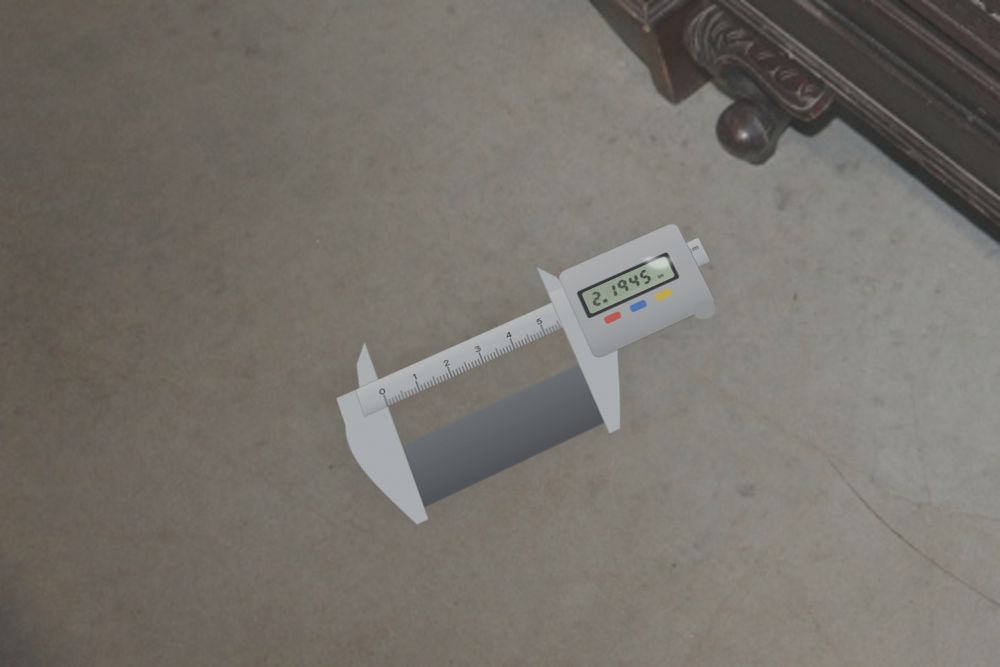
2.1945 in
